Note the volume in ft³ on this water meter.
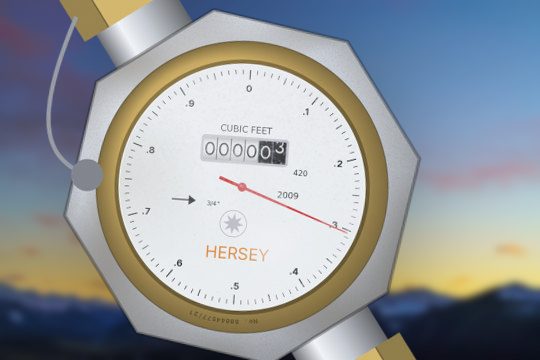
3.30 ft³
